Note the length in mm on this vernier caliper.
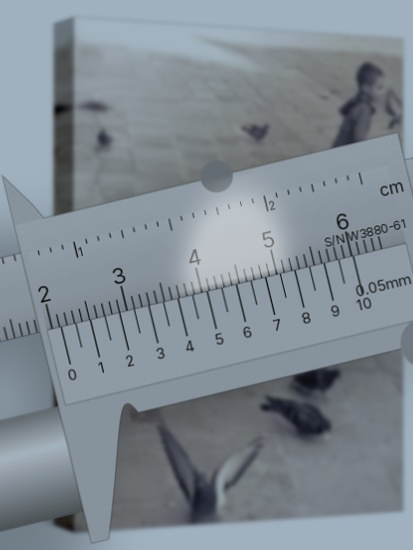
21.2 mm
